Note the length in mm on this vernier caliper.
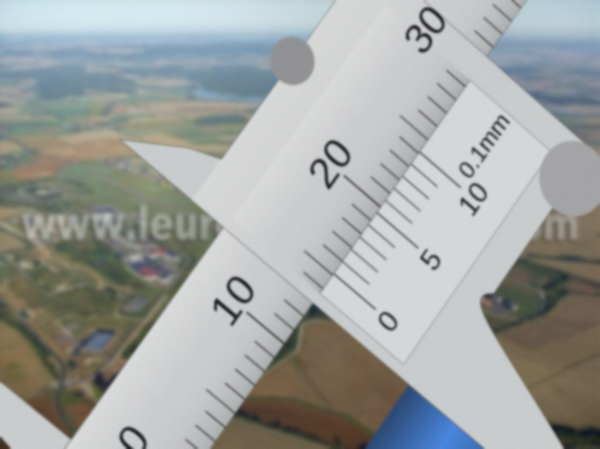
15.1 mm
